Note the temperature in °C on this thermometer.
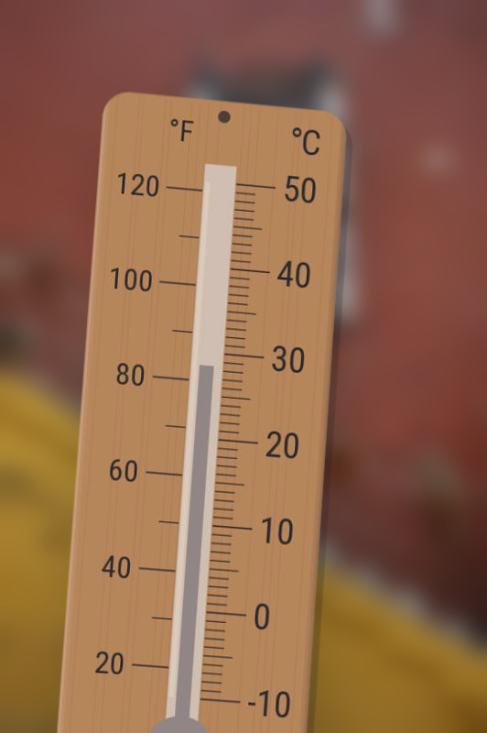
28.5 °C
